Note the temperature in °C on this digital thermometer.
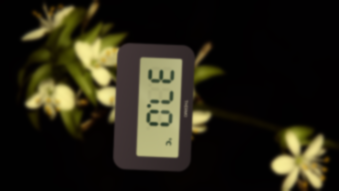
37.0 °C
